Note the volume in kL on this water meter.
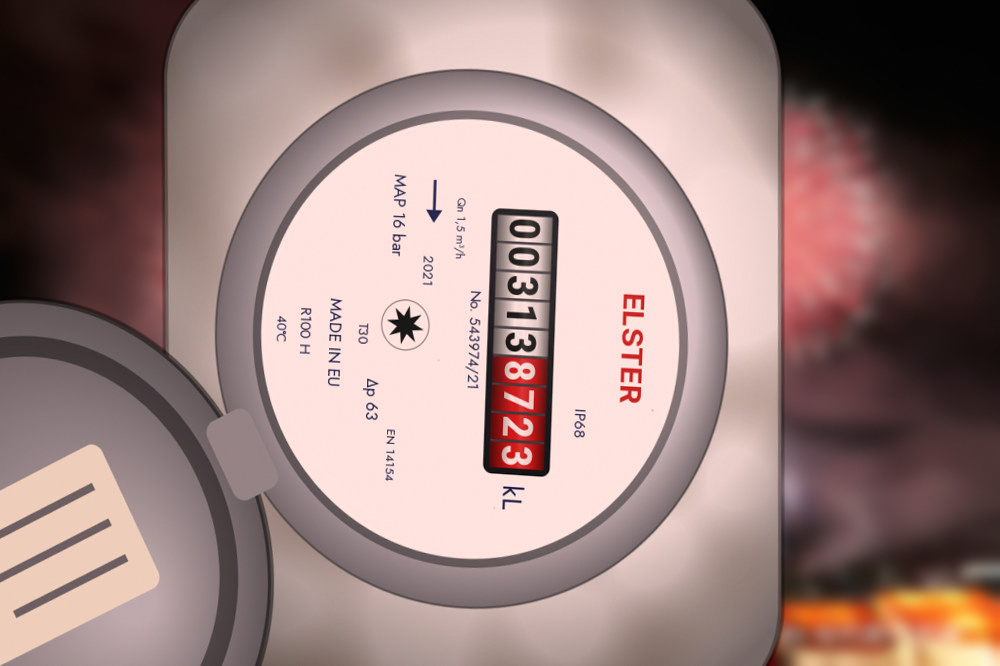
313.8723 kL
